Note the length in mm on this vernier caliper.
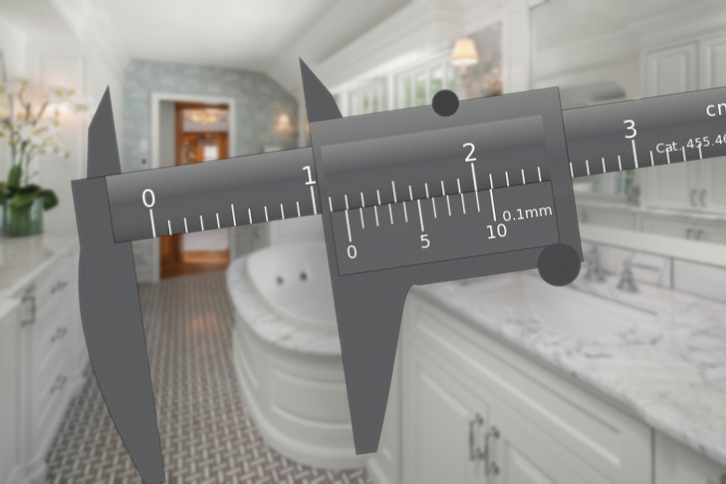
11.9 mm
